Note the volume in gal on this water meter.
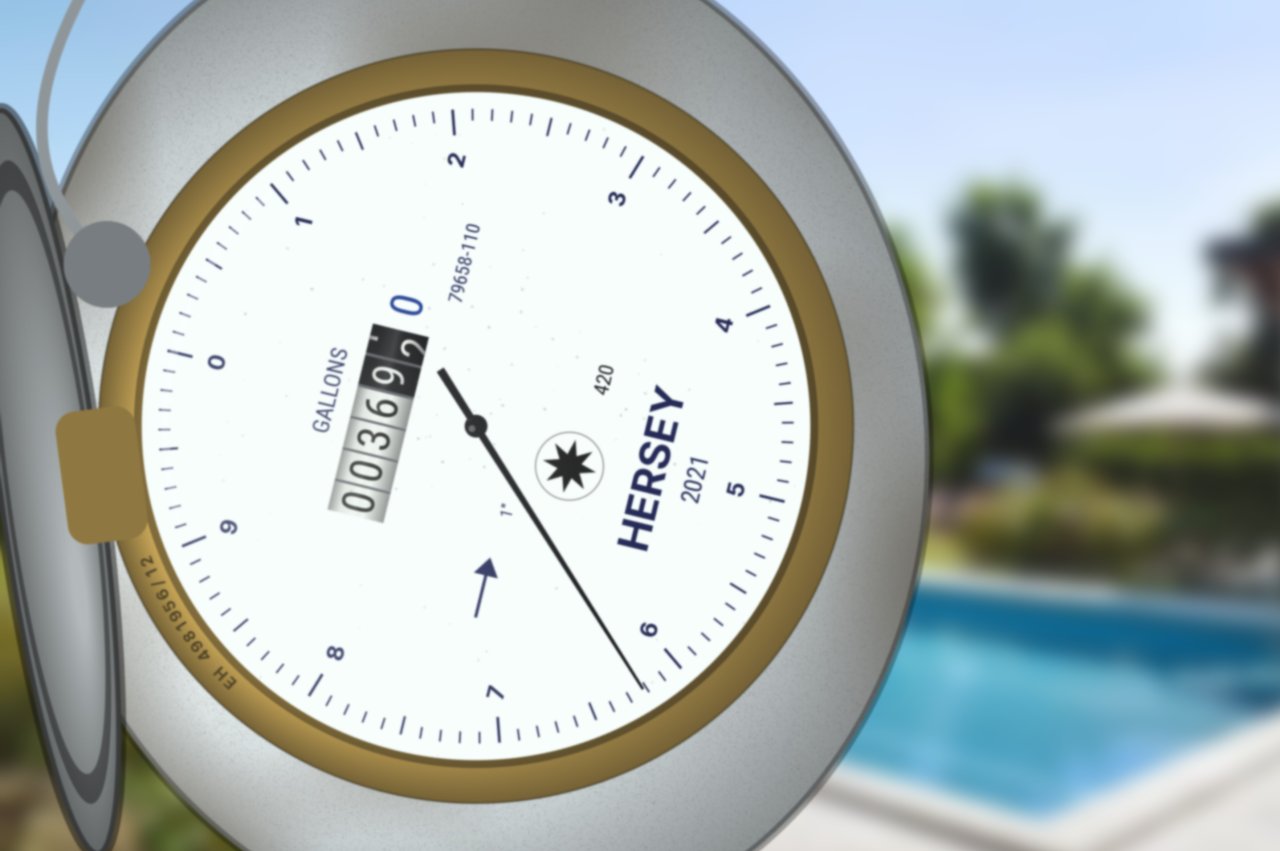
36916.2 gal
